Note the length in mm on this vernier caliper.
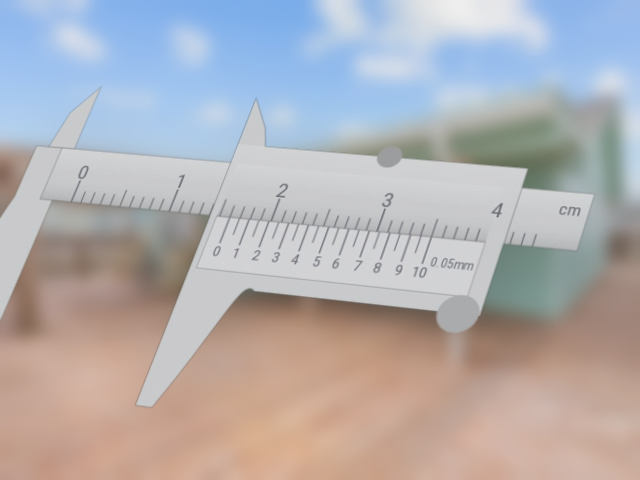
16.0 mm
